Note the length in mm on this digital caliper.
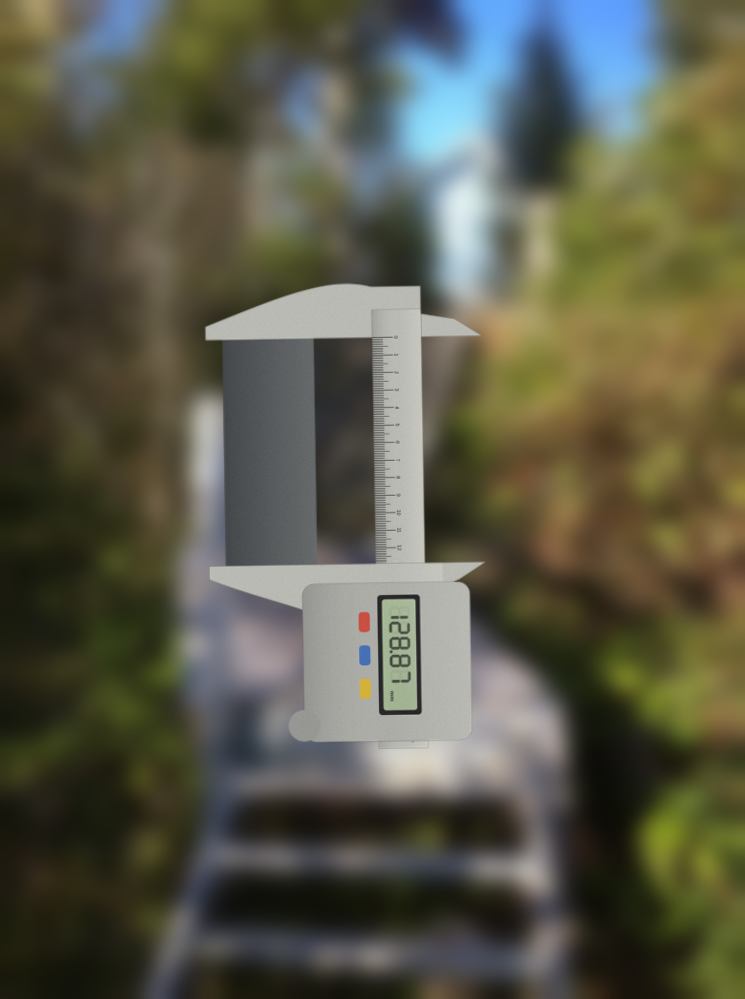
128.87 mm
